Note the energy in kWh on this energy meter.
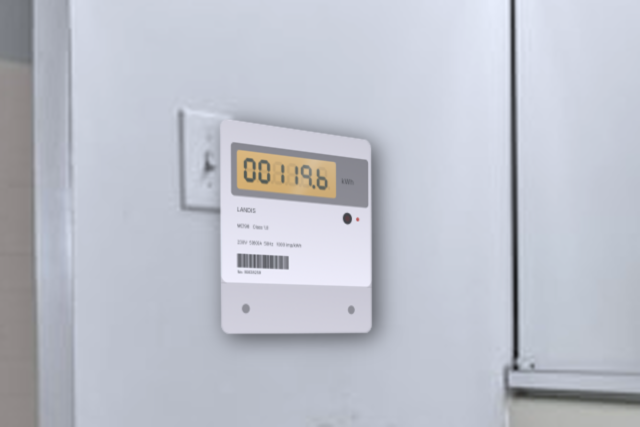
119.6 kWh
